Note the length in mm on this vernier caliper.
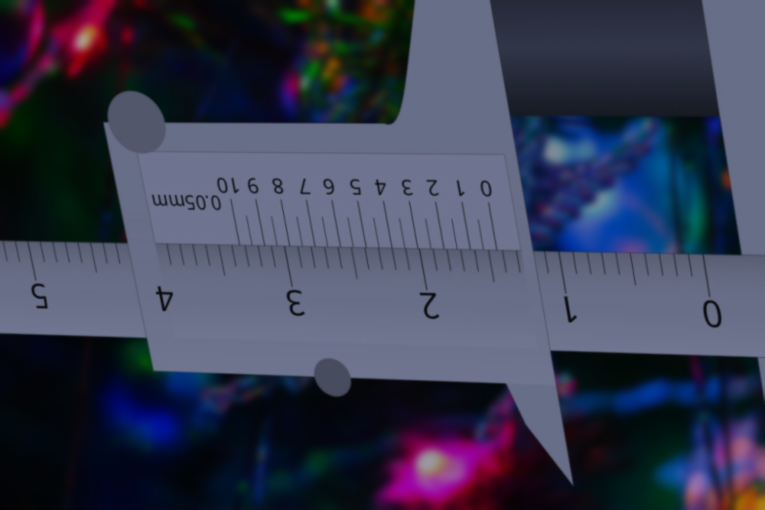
14.4 mm
